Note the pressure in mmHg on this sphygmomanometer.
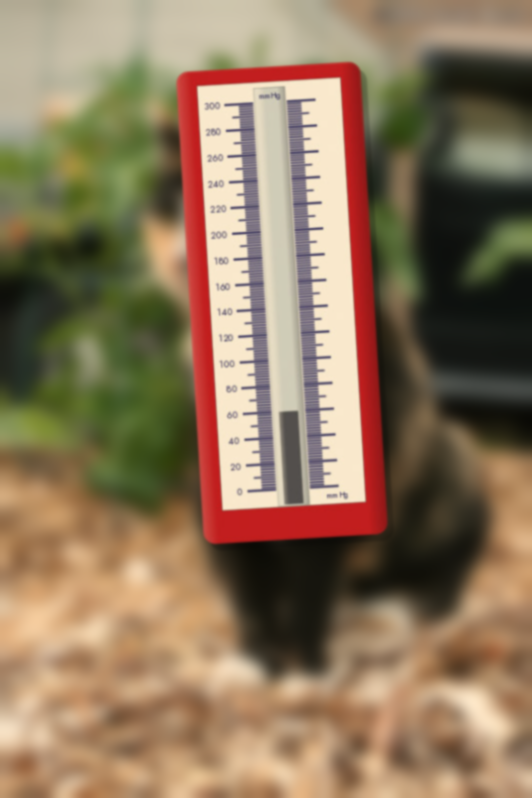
60 mmHg
